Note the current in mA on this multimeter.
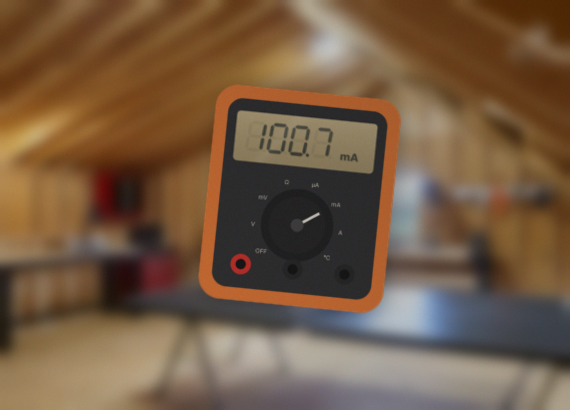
100.7 mA
